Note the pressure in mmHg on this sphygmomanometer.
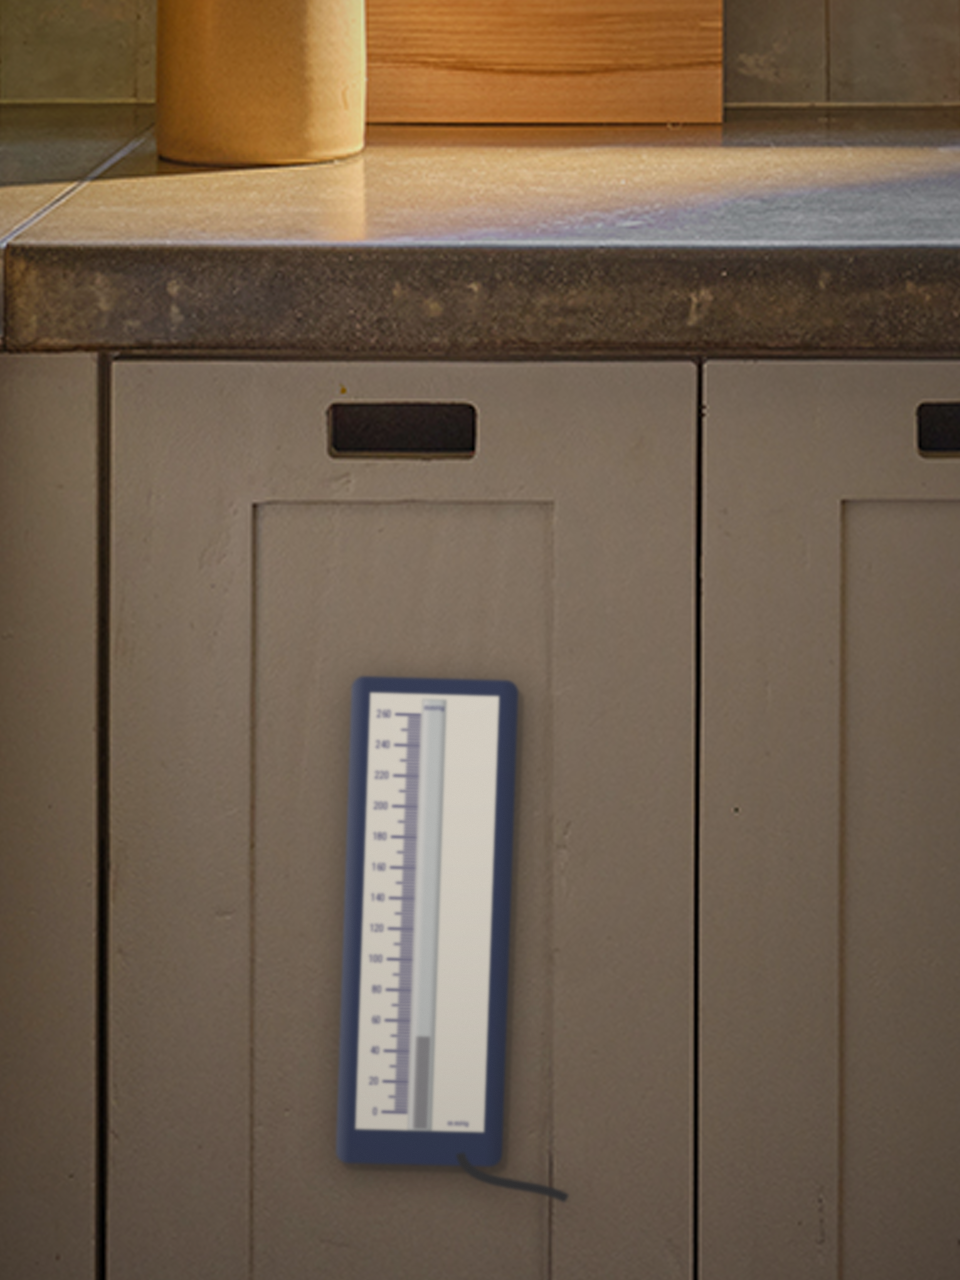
50 mmHg
